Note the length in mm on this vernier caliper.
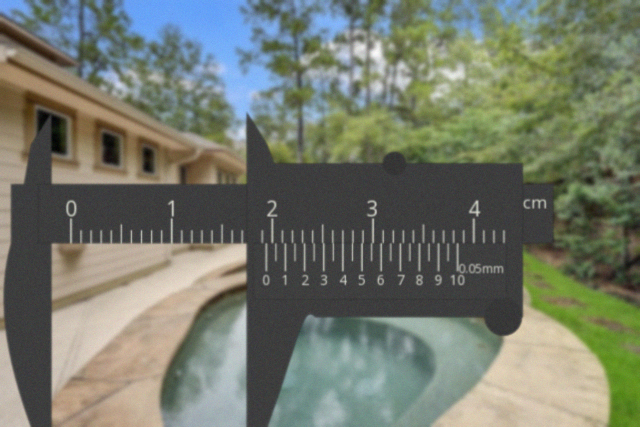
19.4 mm
